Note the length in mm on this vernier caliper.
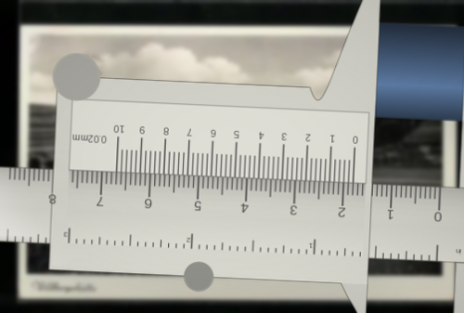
18.0 mm
